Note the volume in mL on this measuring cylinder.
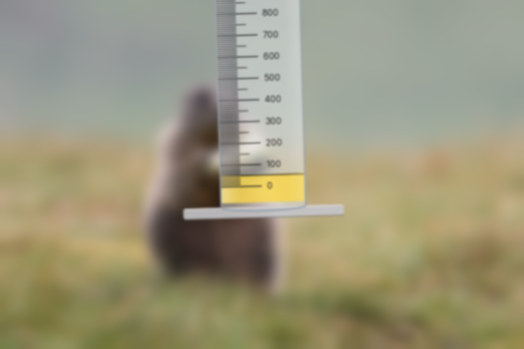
50 mL
